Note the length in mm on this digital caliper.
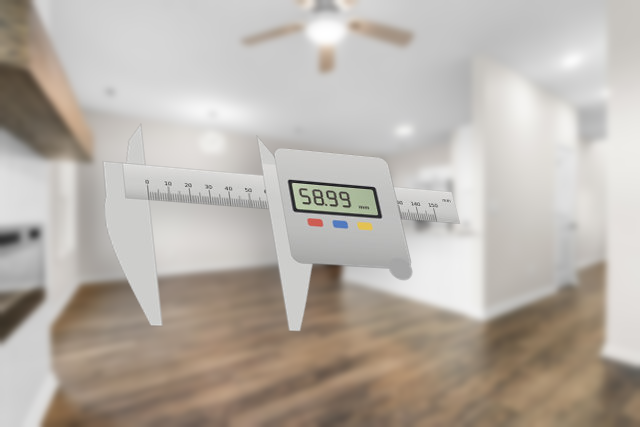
58.99 mm
